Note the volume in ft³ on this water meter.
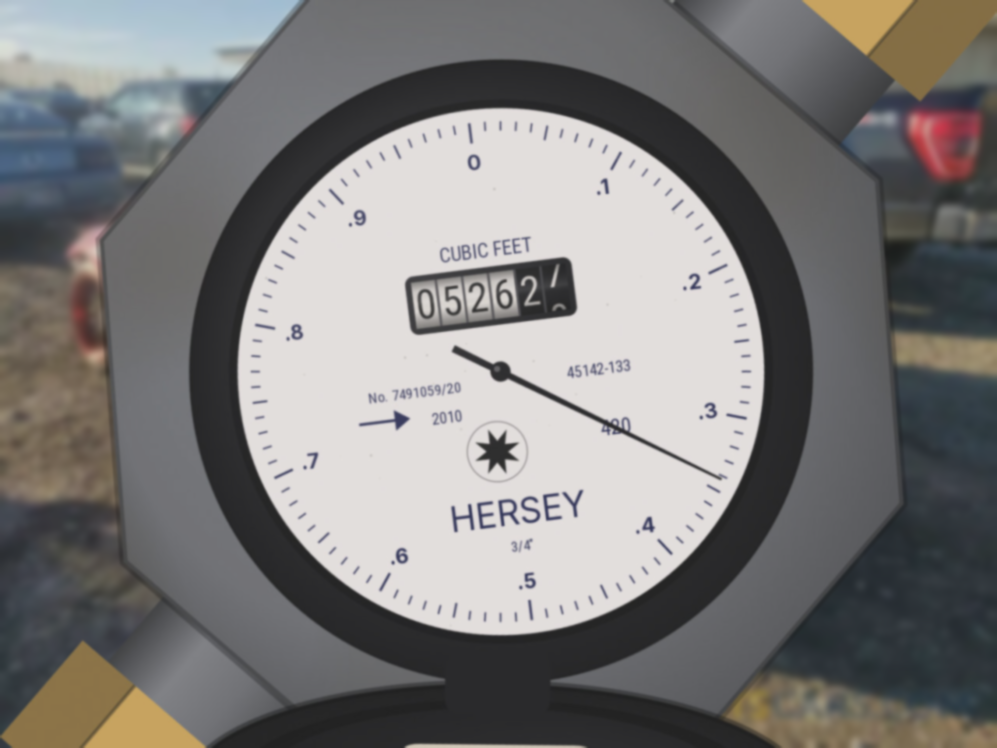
52627.34 ft³
